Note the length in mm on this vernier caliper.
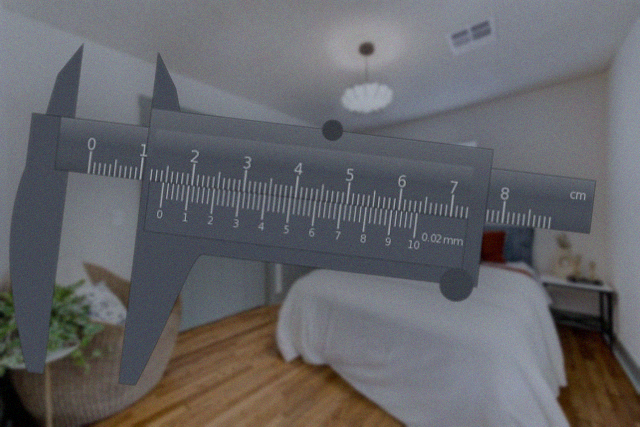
14.5 mm
